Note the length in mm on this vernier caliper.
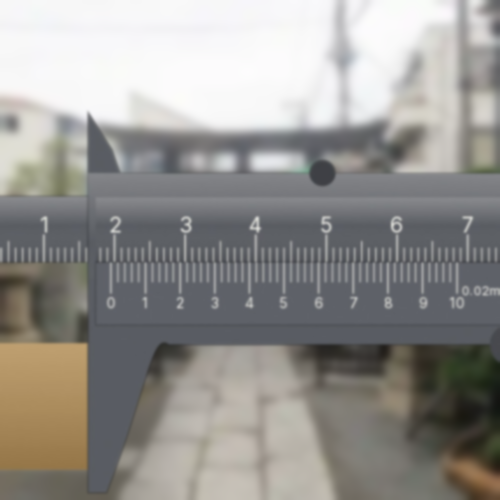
19.5 mm
